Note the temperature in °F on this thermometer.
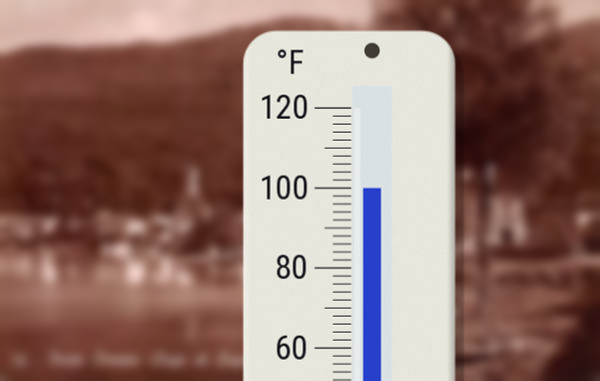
100 °F
